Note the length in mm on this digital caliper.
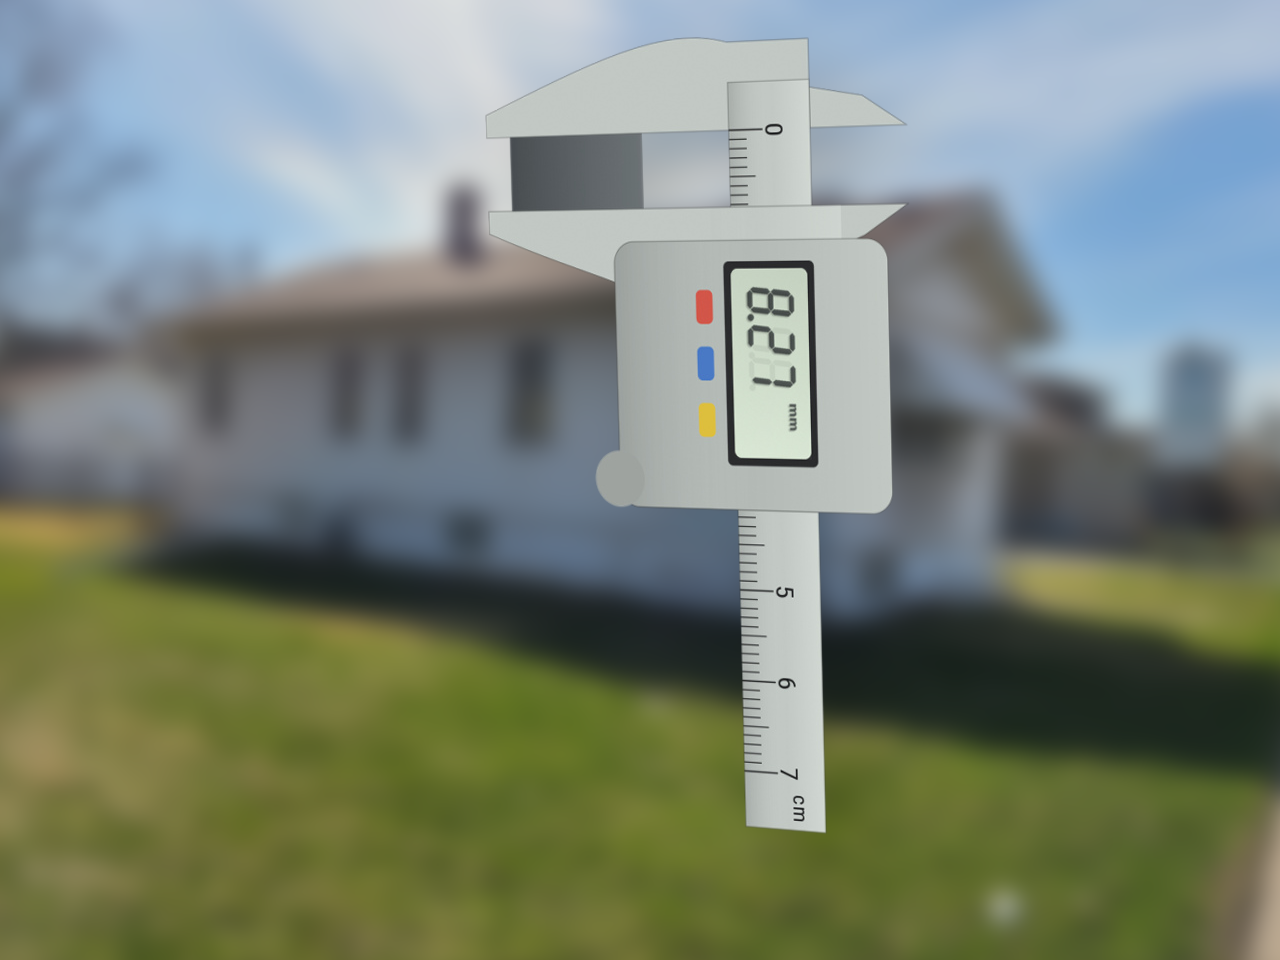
8.27 mm
